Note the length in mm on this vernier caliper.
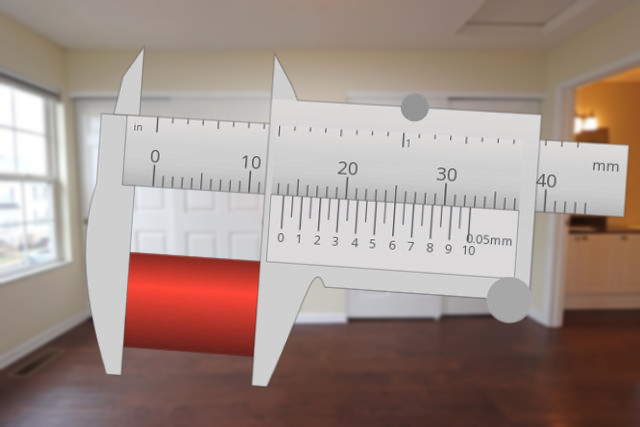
13.6 mm
